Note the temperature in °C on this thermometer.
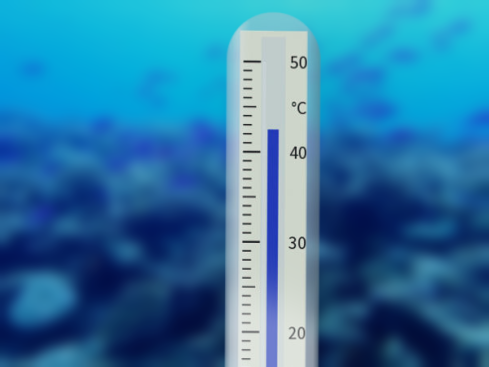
42.5 °C
